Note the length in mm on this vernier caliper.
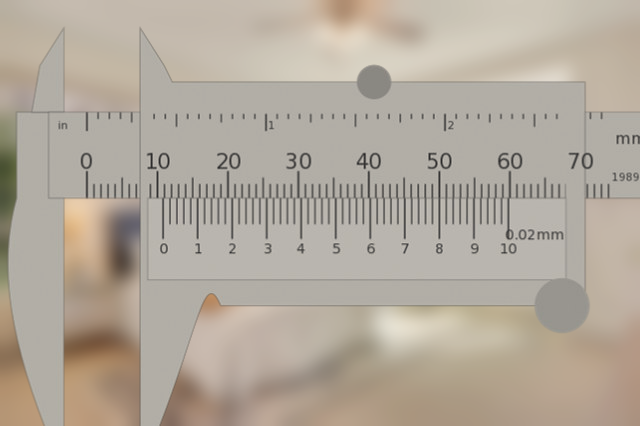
10.8 mm
